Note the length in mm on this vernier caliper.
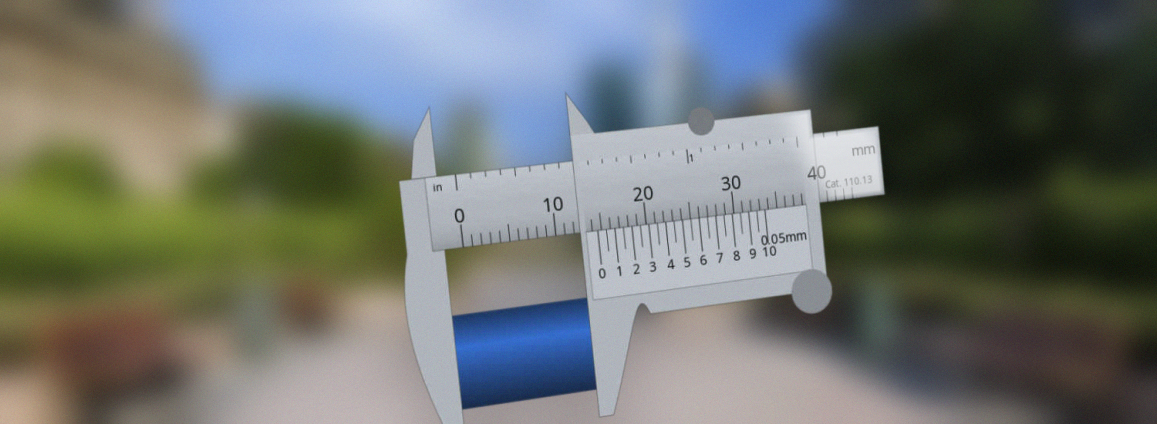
14.6 mm
